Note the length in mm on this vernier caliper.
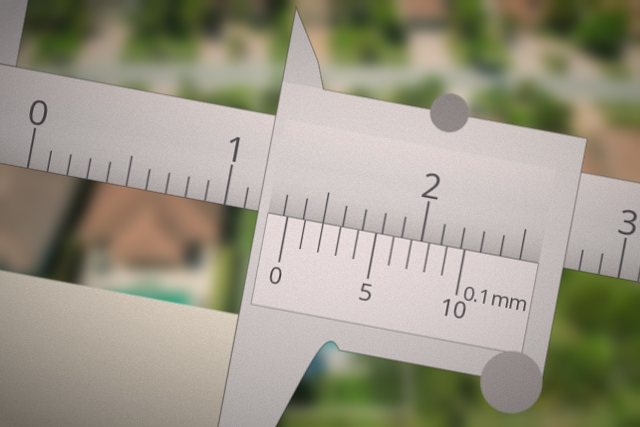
13.2 mm
